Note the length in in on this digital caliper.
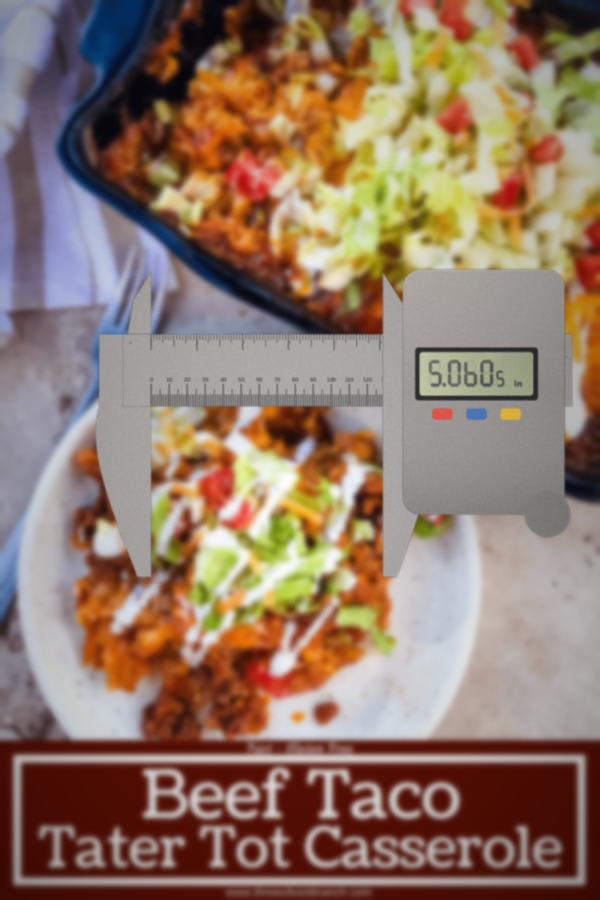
5.0605 in
